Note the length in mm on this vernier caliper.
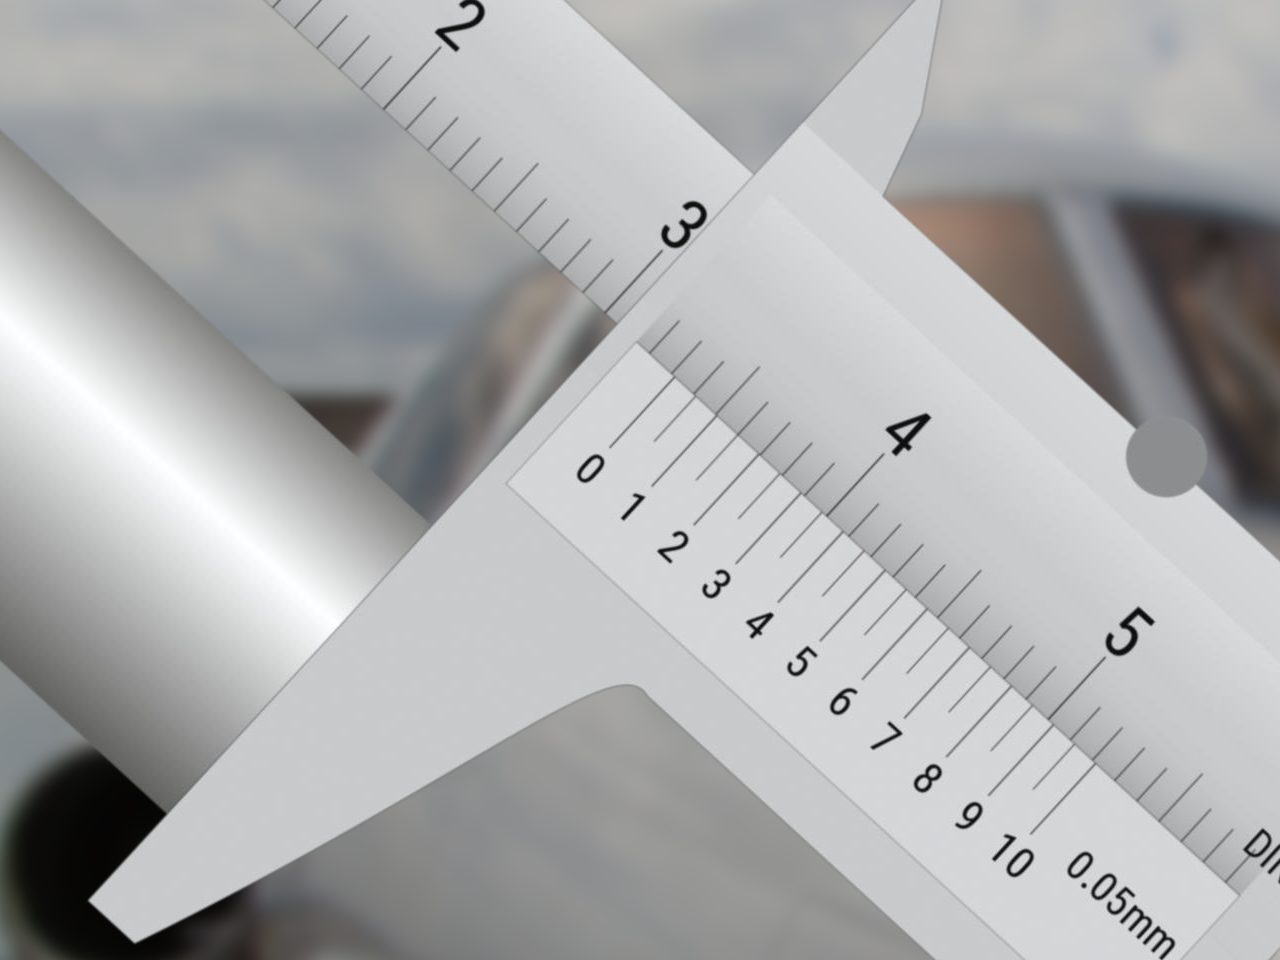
33.15 mm
